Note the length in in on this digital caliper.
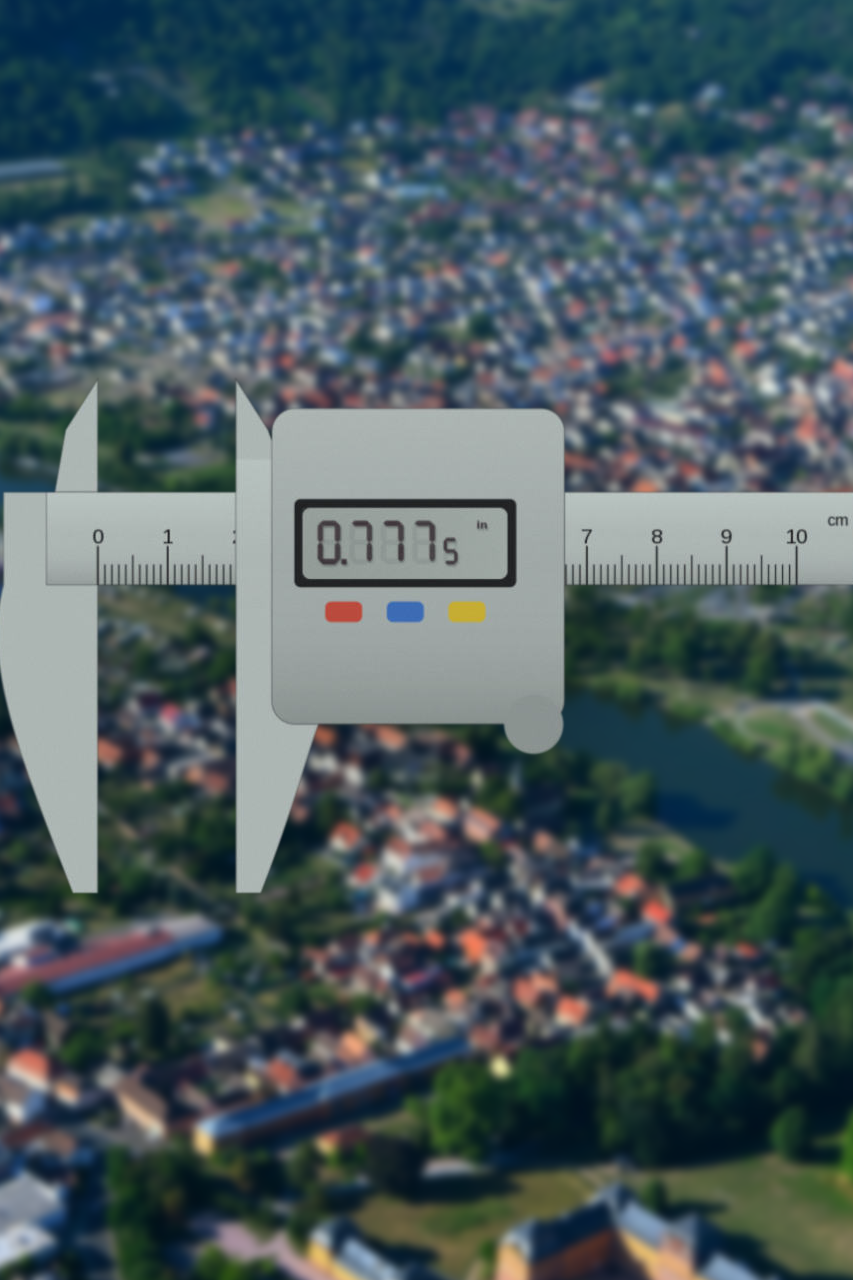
0.7775 in
